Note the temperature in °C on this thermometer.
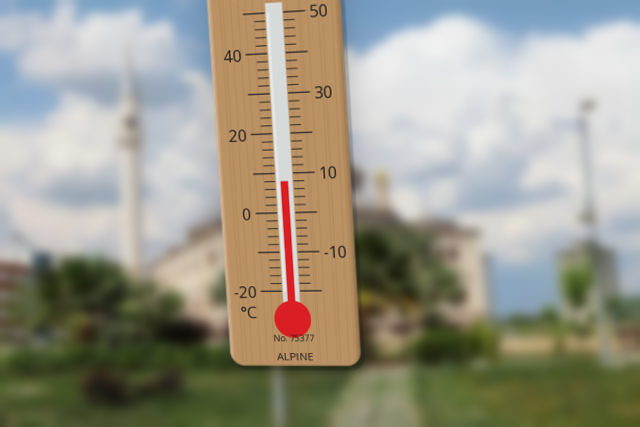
8 °C
